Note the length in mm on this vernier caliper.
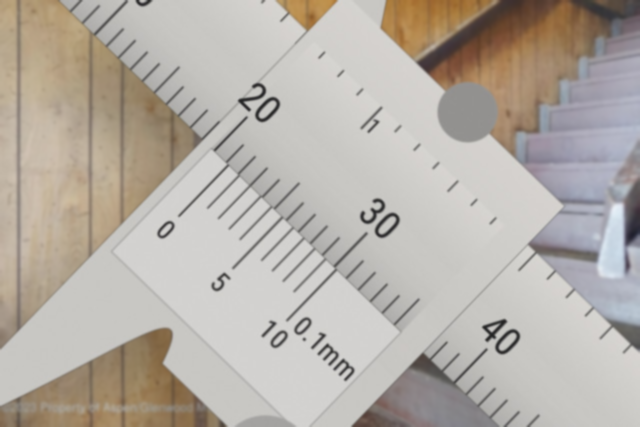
21.2 mm
